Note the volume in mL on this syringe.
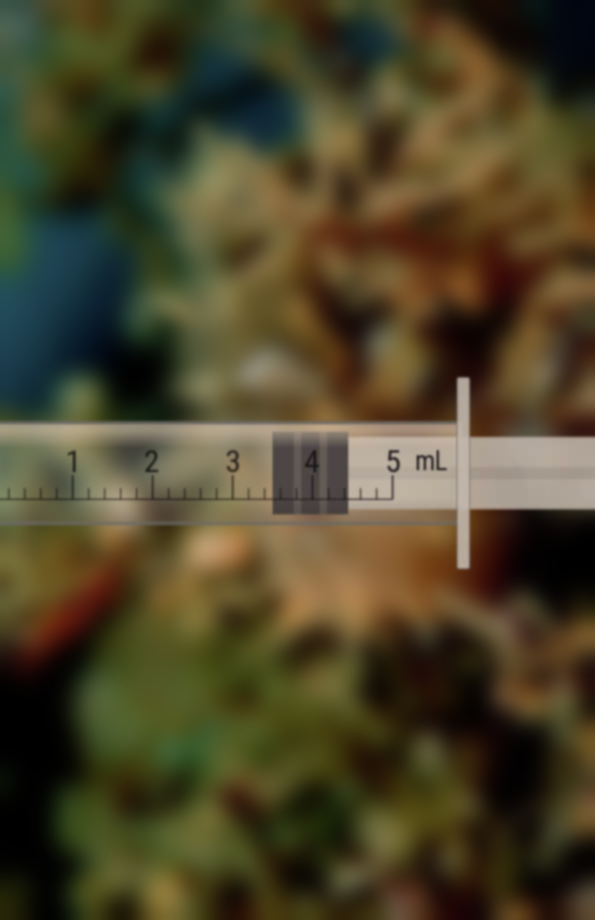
3.5 mL
